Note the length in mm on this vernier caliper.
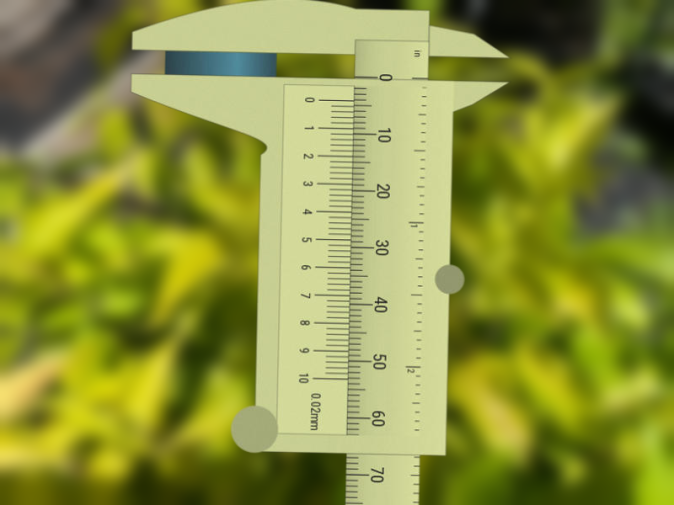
4.2 mm
